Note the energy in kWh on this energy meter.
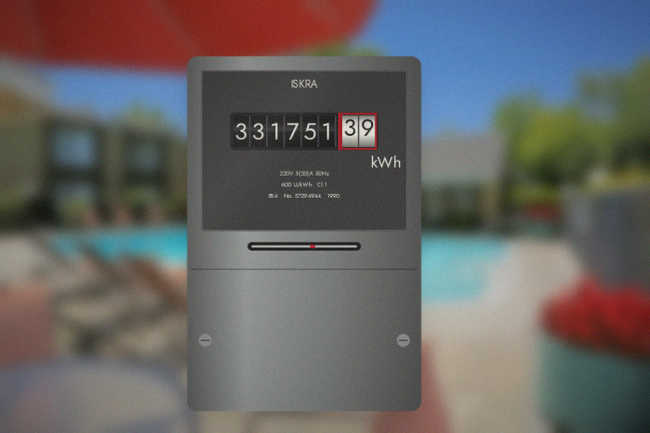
331751.39 kWh
